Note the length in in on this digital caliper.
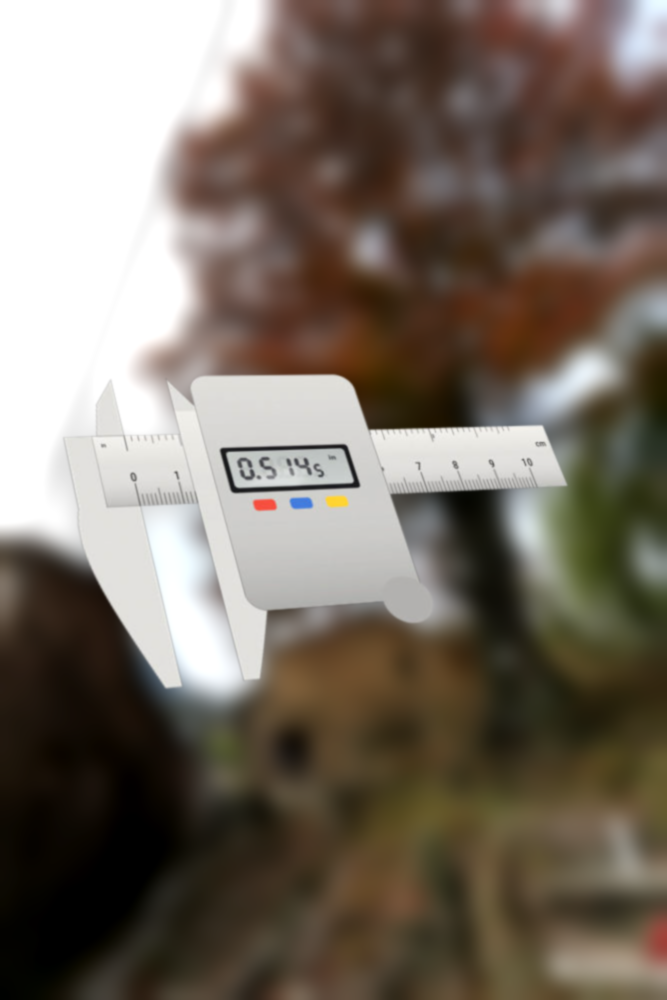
0.5145 in
